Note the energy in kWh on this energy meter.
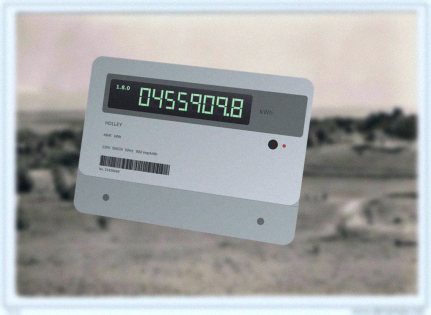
455909.8 kWh
